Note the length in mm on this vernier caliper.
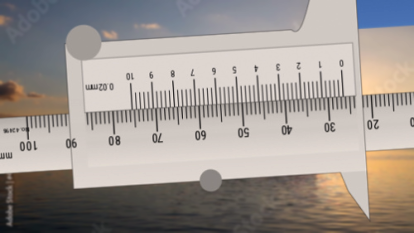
26.5 mm
